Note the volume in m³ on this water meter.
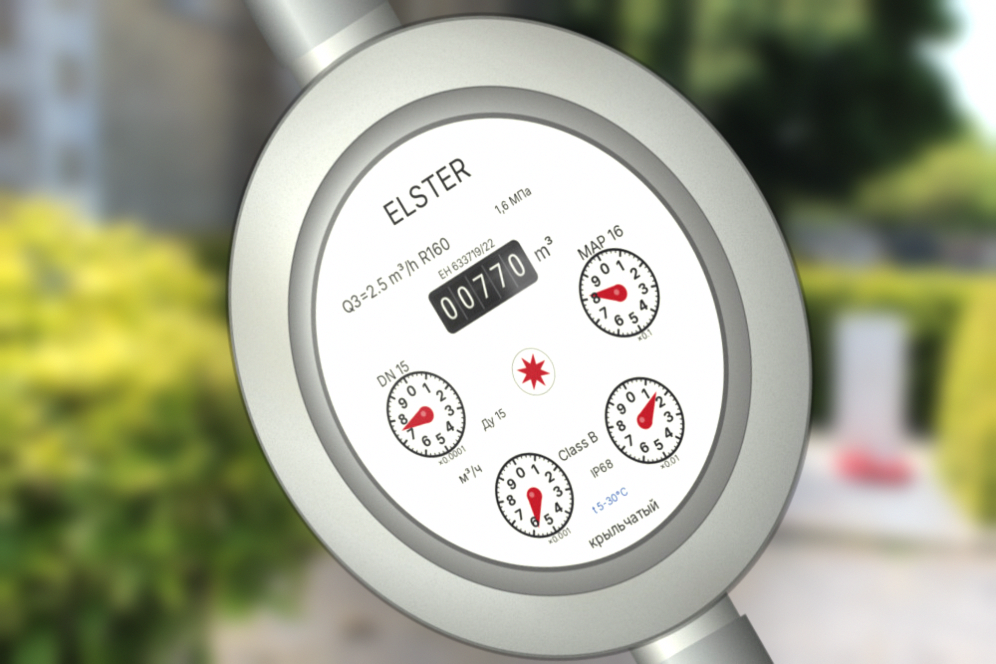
770.8157 m³
